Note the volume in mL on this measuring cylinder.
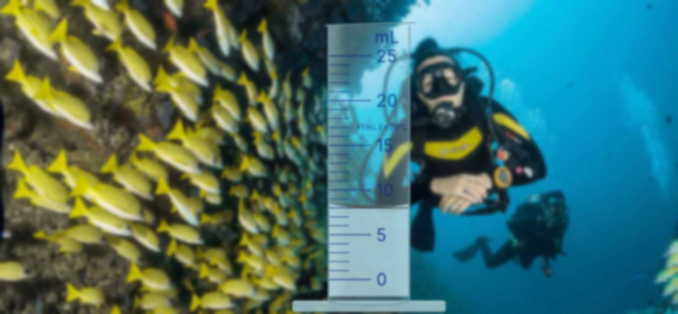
8 mL
